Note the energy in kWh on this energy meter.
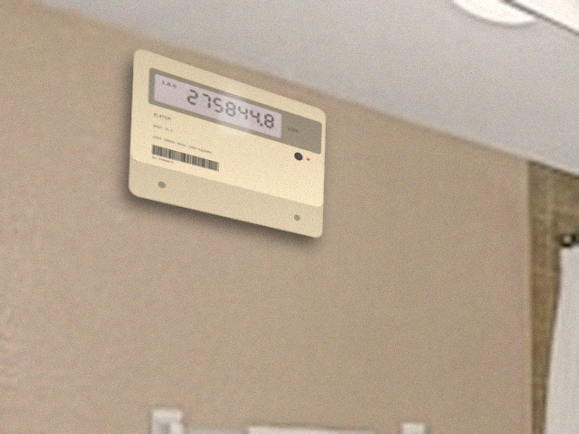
275844.8 kWh
